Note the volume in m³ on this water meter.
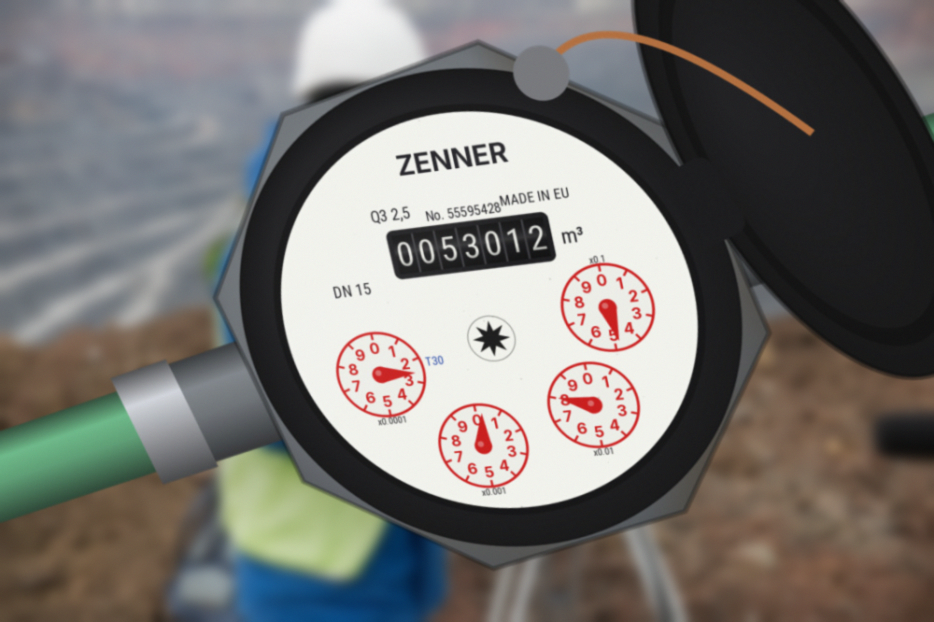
53012.4802 m³
